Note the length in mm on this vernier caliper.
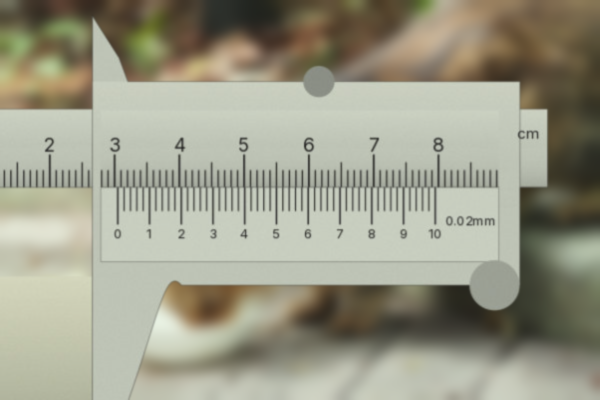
30.5 mm
